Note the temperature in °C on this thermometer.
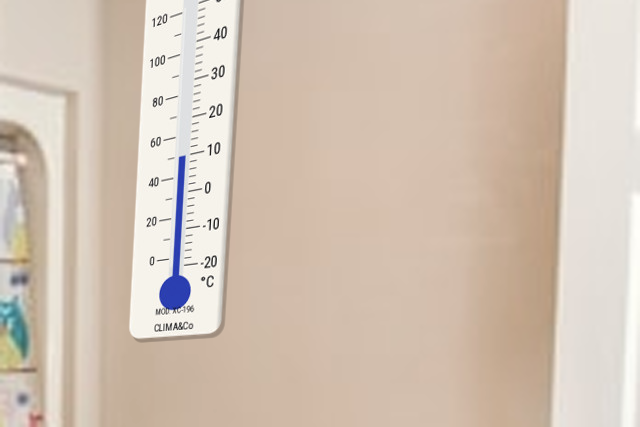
10 °C
